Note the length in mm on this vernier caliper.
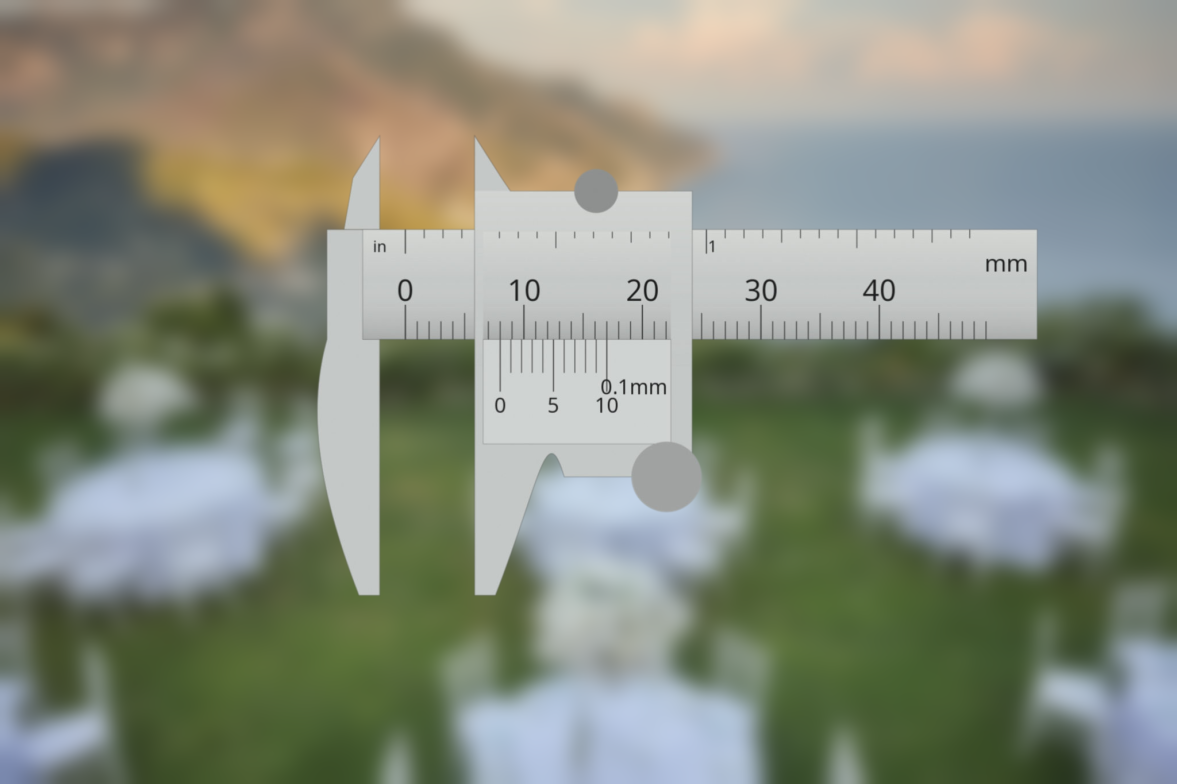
8.0 mm
